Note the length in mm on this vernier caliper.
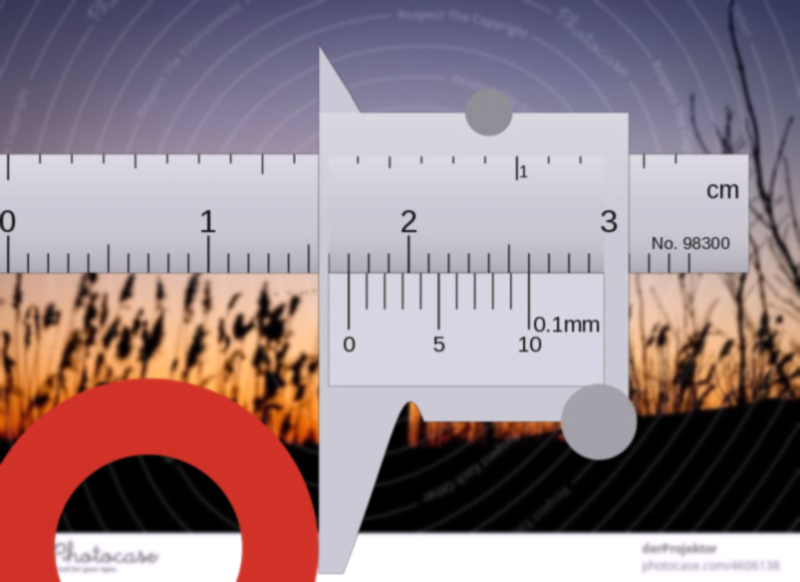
17.0 mm
